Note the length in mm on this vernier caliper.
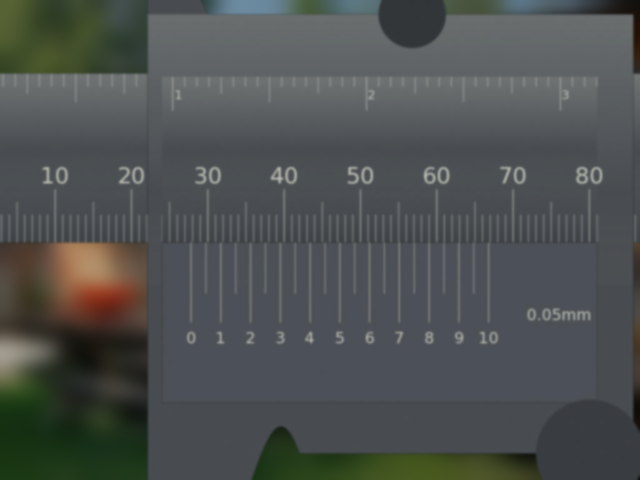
27.8 mm
